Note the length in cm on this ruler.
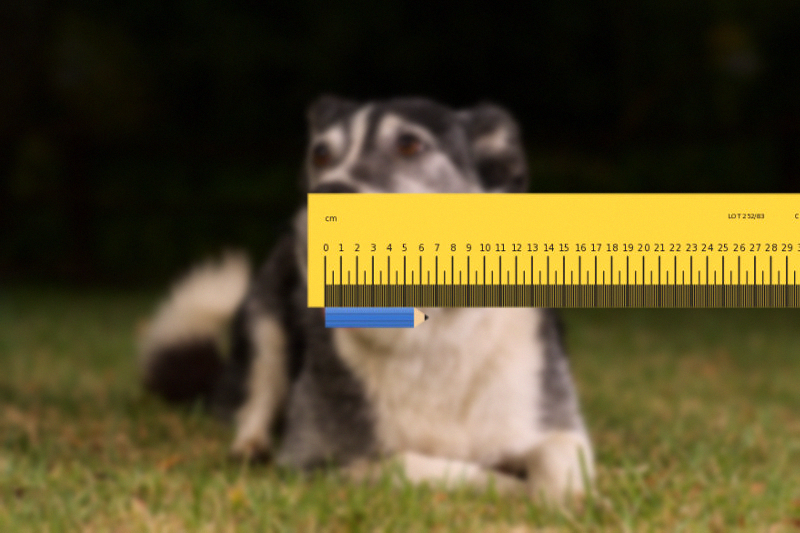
6.5 cm
